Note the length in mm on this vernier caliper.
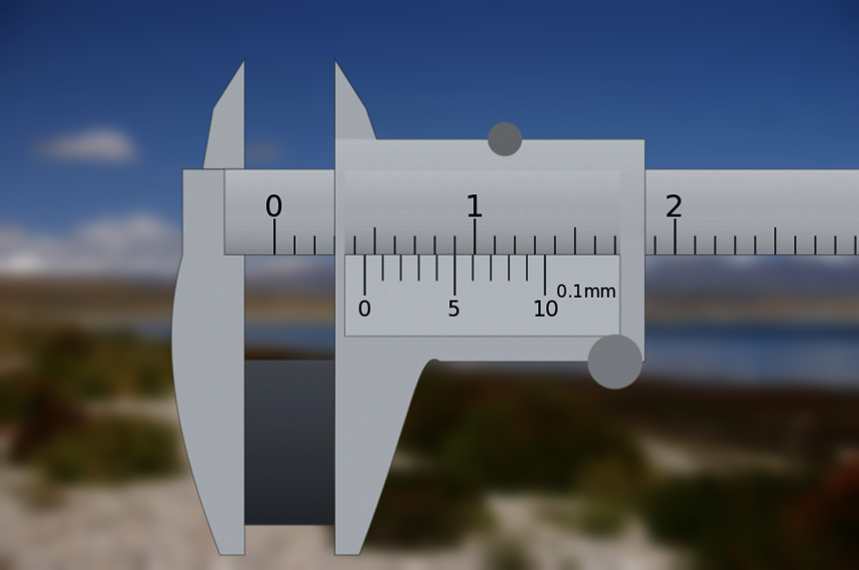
4.5 mm
